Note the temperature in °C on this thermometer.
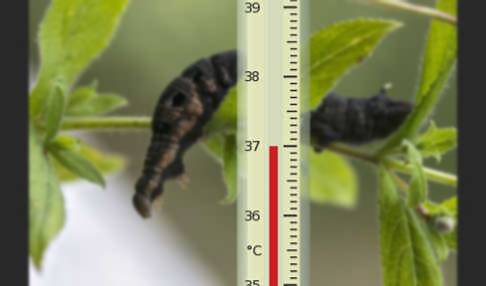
37 °C
